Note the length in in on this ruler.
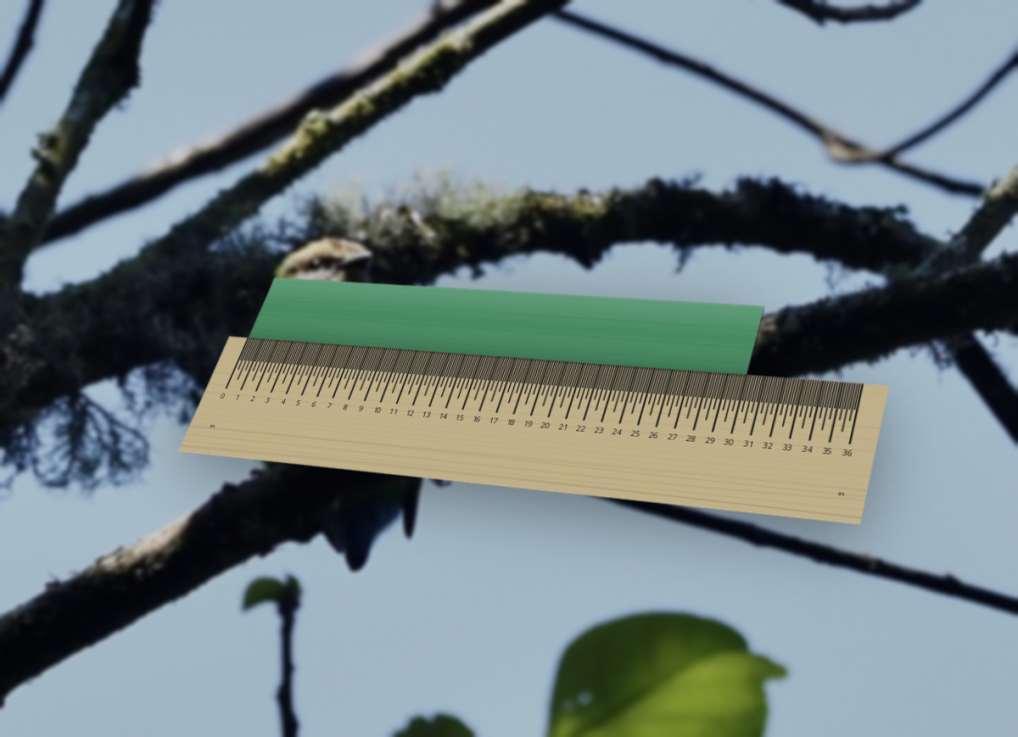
30 in
